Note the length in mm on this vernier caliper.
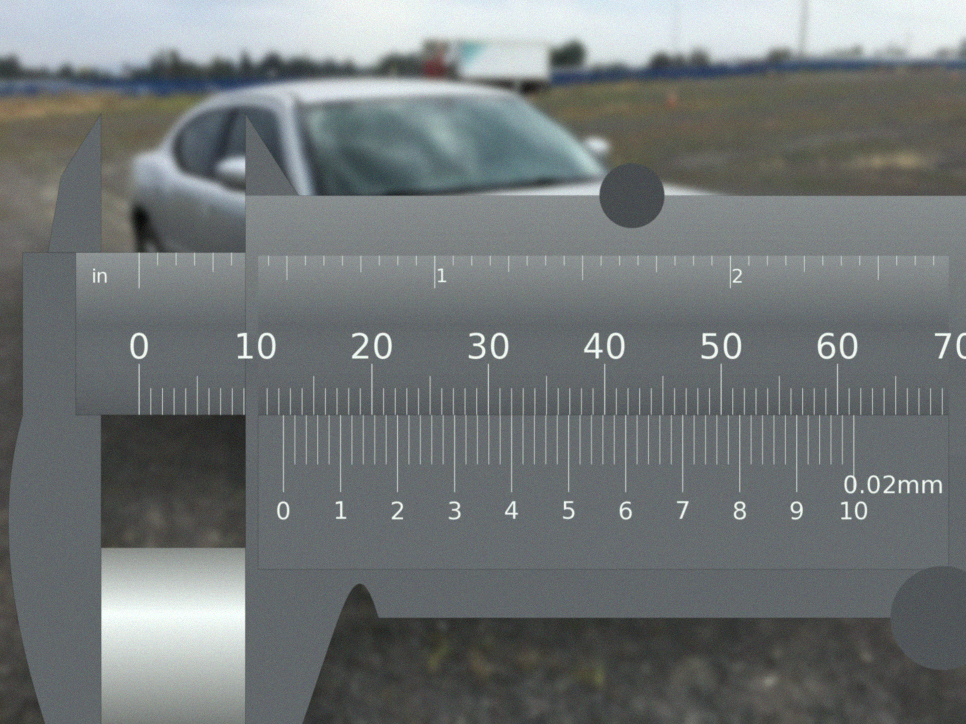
12.4 mm
